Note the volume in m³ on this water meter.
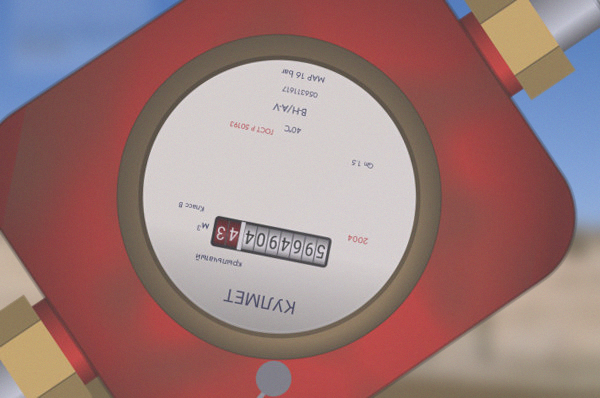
5964904.43 m³
